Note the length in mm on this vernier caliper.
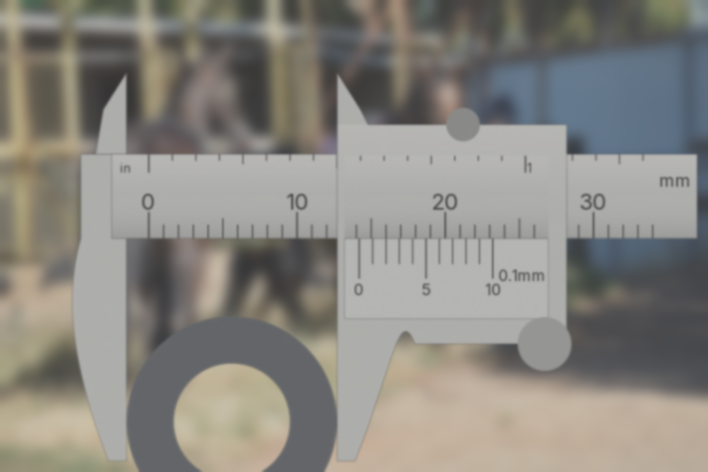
14.2 mm
